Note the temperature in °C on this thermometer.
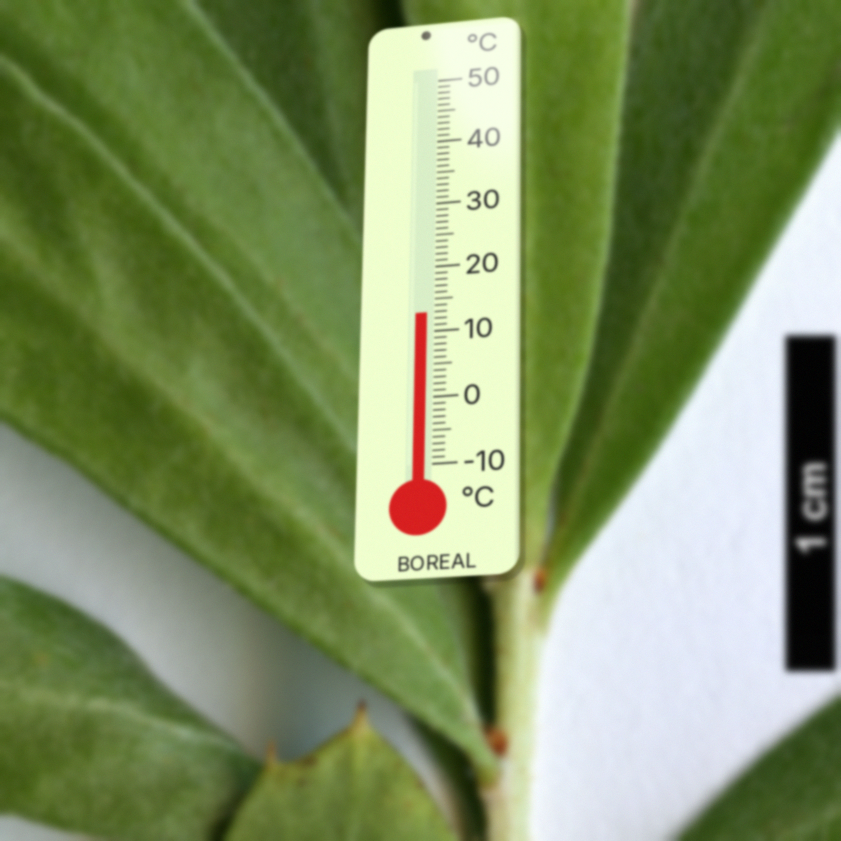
13 °C
